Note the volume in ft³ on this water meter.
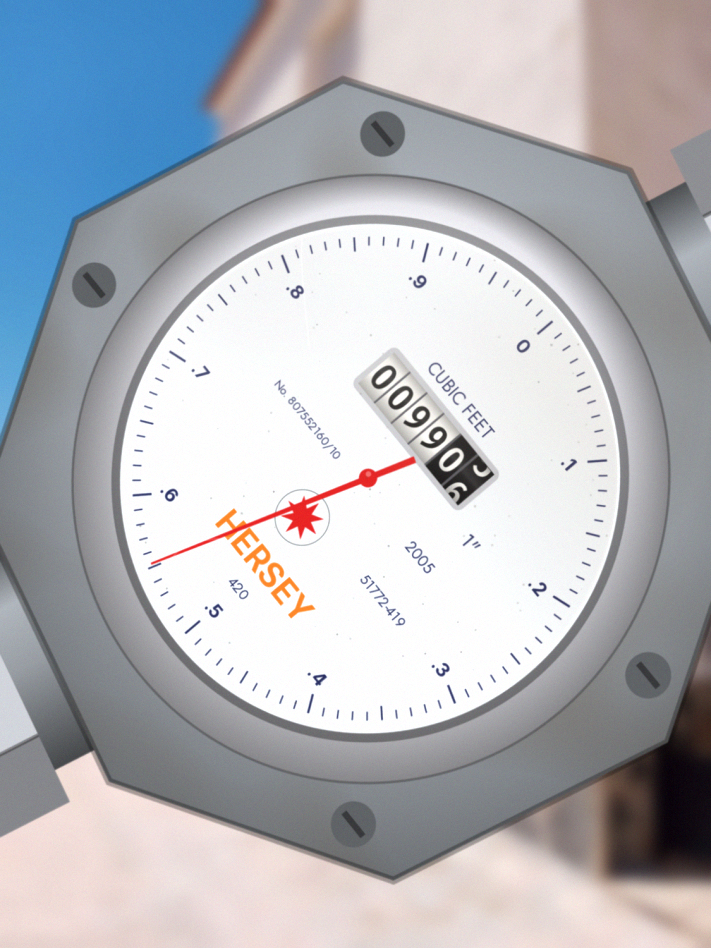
9905.55 ft³
